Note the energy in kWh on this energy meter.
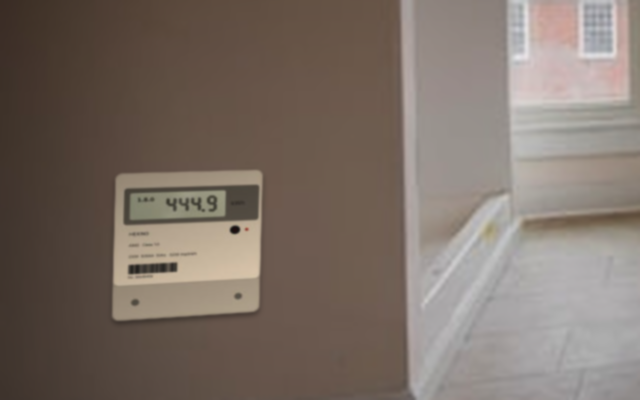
444.9 kWh
